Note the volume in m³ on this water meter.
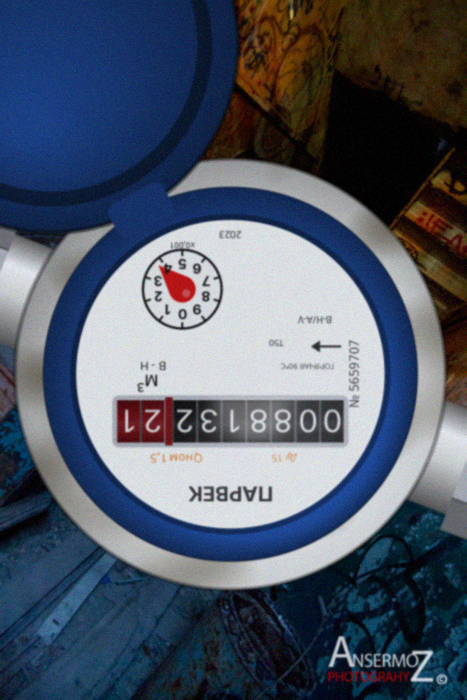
88132.213 m³
